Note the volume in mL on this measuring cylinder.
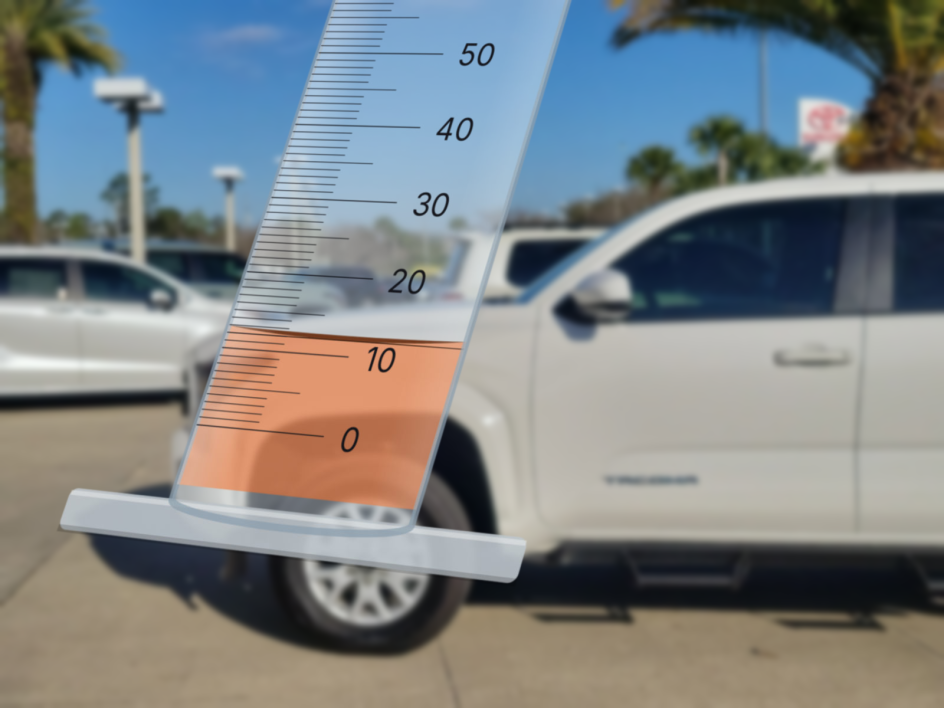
12 mL
